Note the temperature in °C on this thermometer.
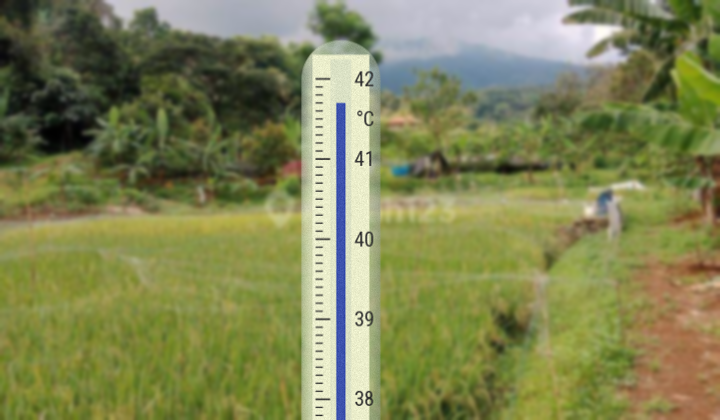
41.7 °C
